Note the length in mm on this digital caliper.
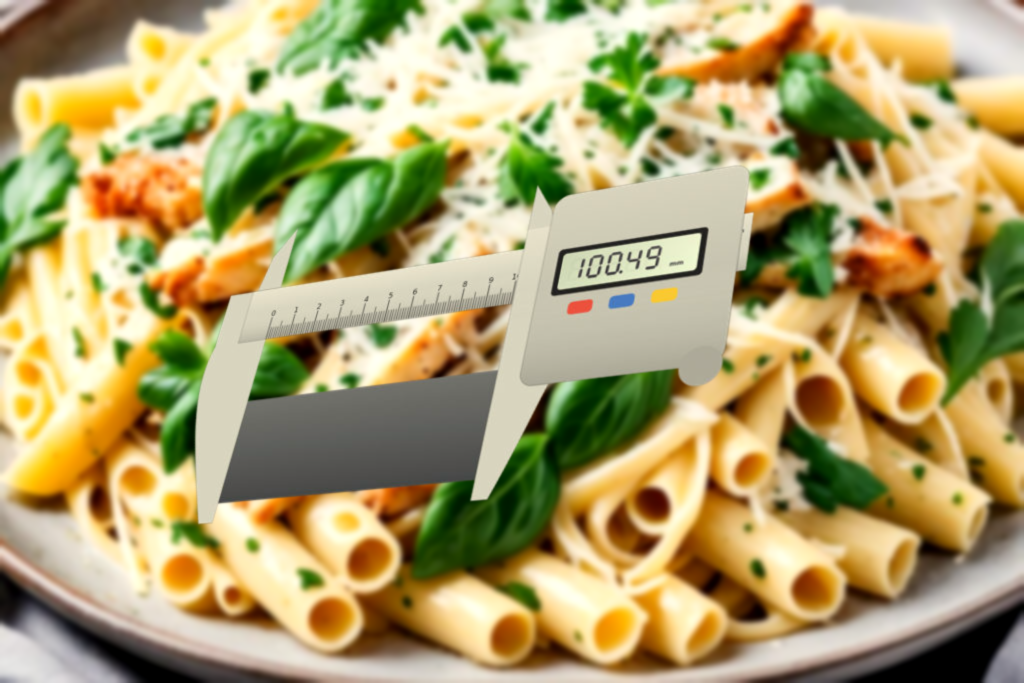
100.49 mm
